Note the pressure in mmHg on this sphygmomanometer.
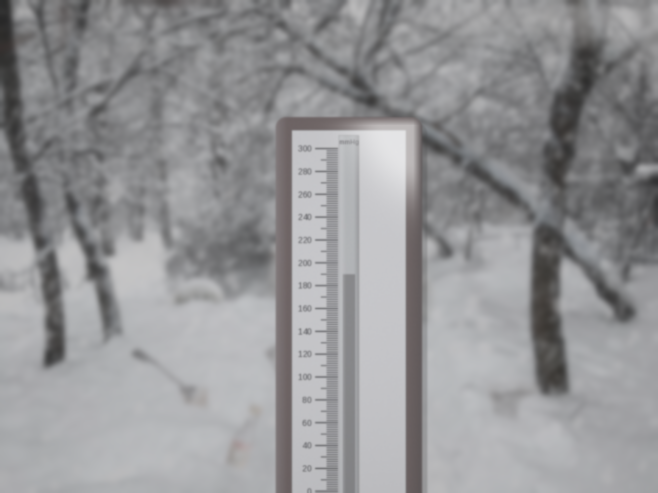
190 mmHg
